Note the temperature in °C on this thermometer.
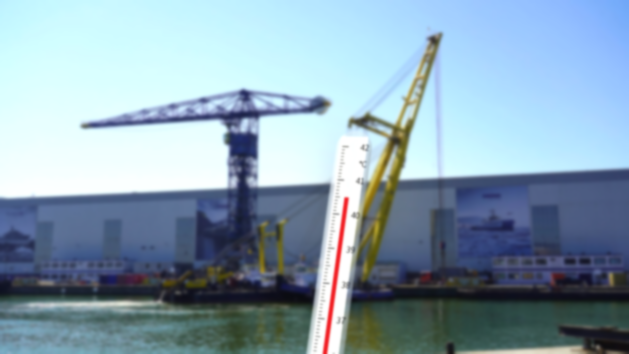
40.5 °C
